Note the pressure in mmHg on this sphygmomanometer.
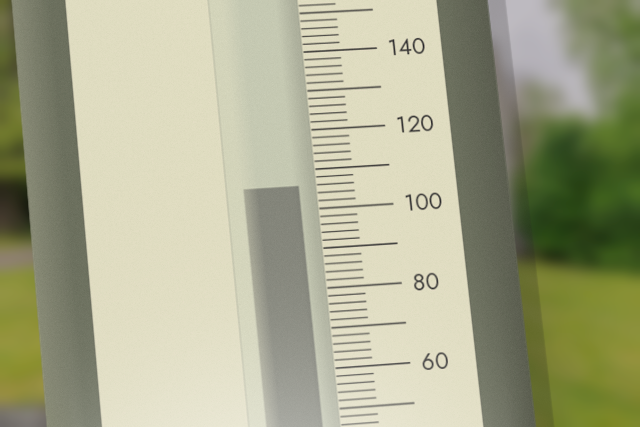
106 mmHg
